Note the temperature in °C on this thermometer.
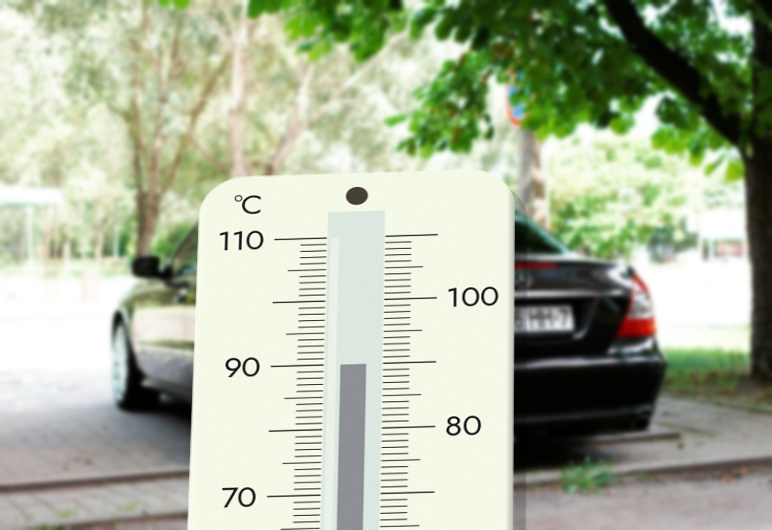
90 °C
